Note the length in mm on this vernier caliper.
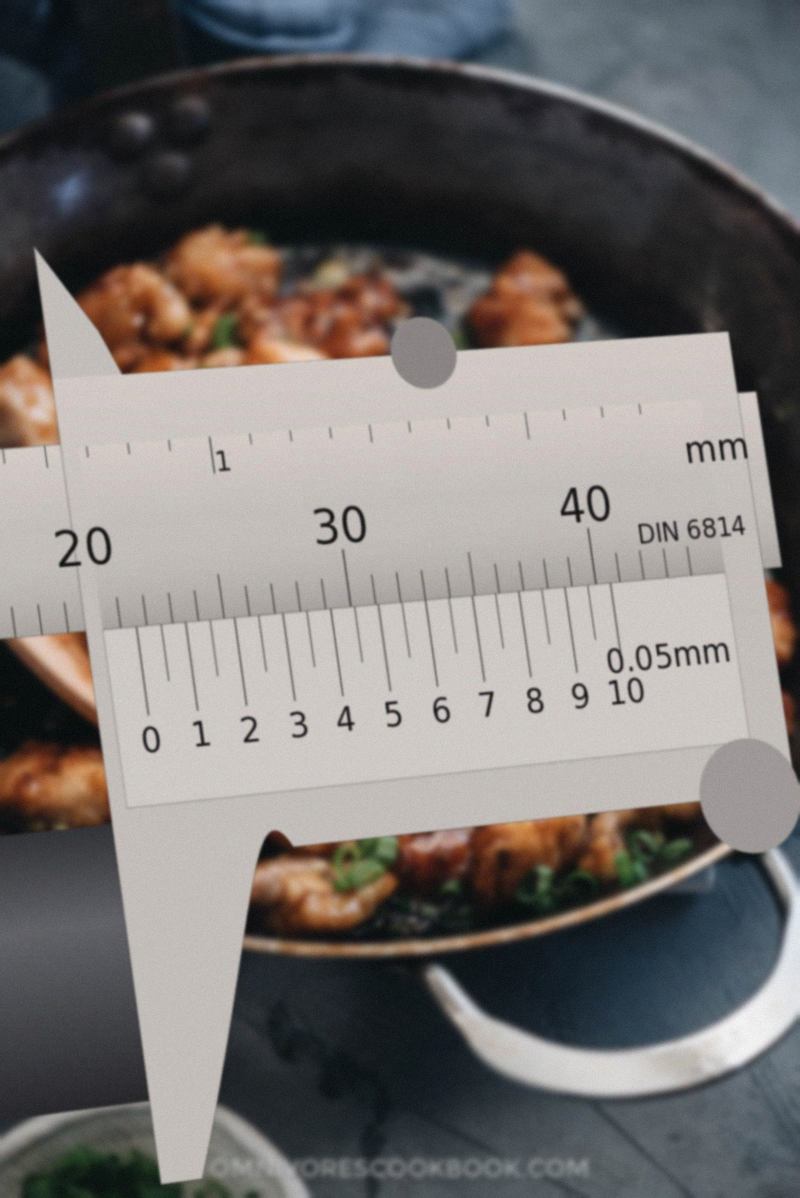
21.6 mm
